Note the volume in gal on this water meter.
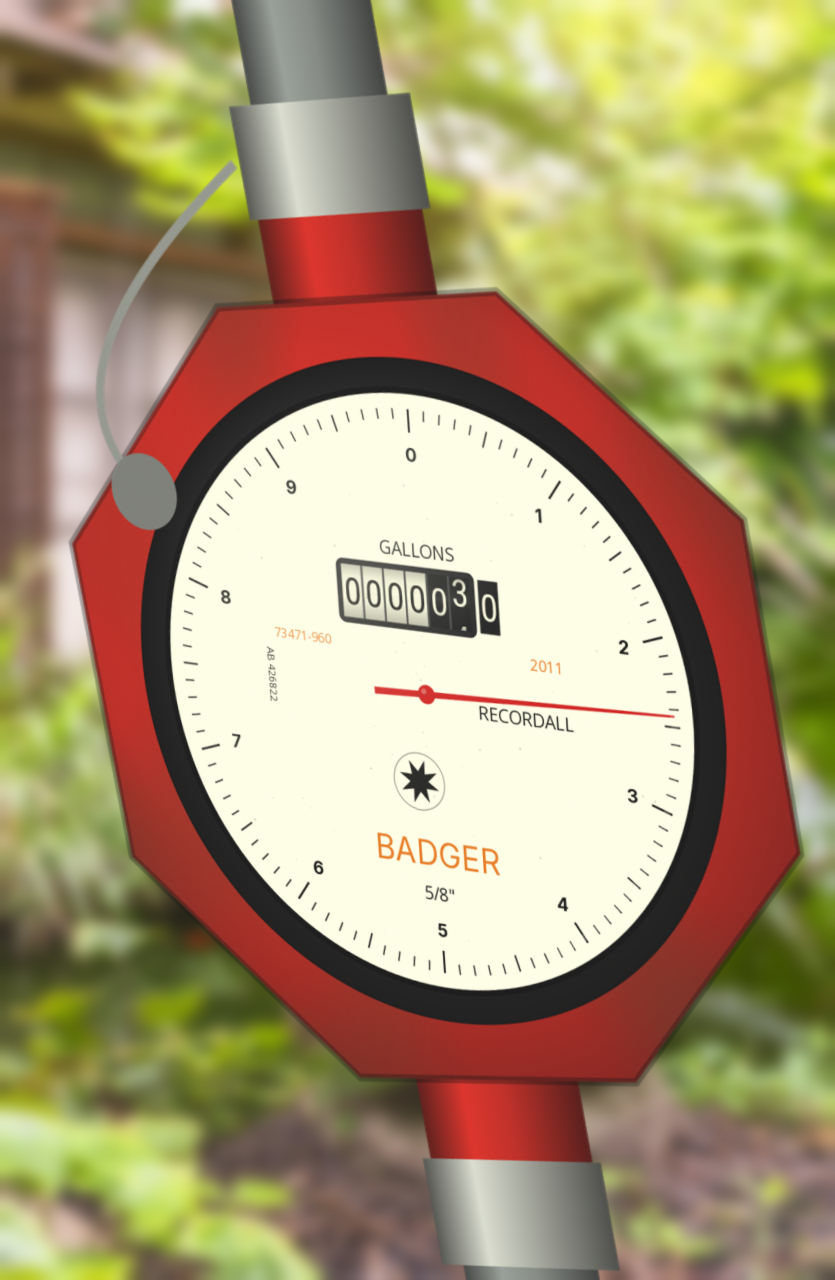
32.4 gal
